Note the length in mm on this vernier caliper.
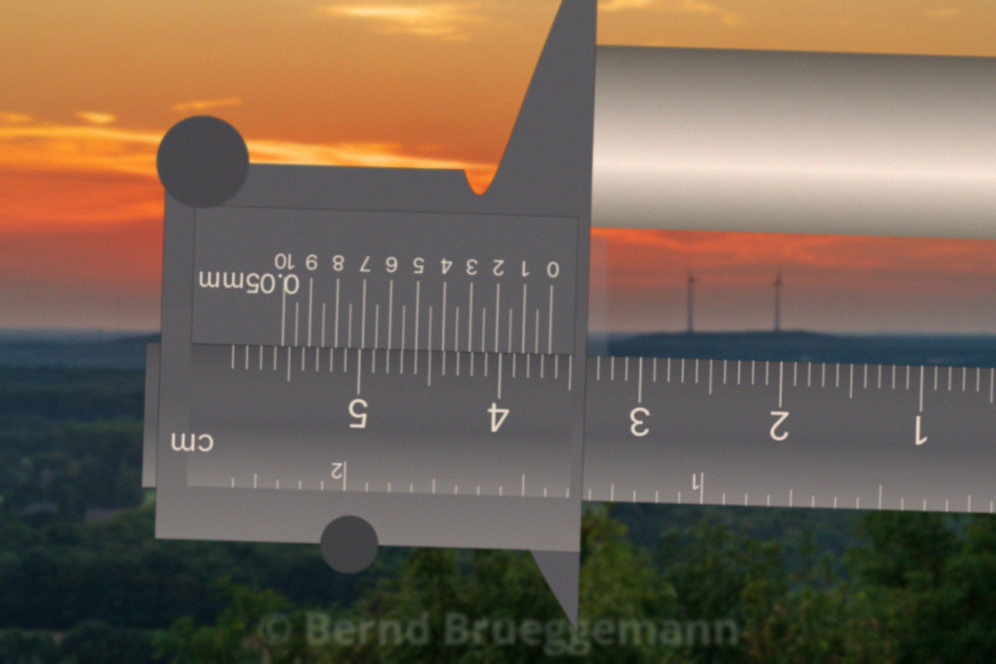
36.5 mm
